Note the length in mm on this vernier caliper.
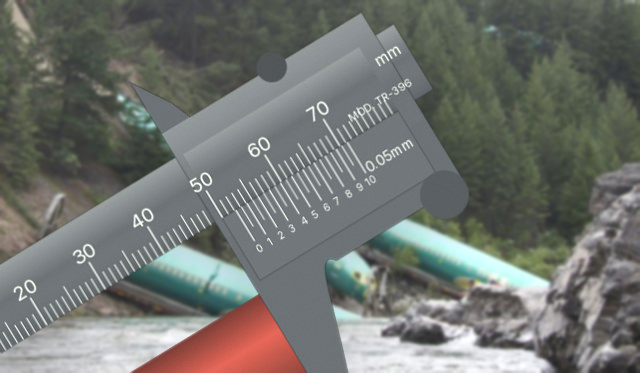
52.2 mm
